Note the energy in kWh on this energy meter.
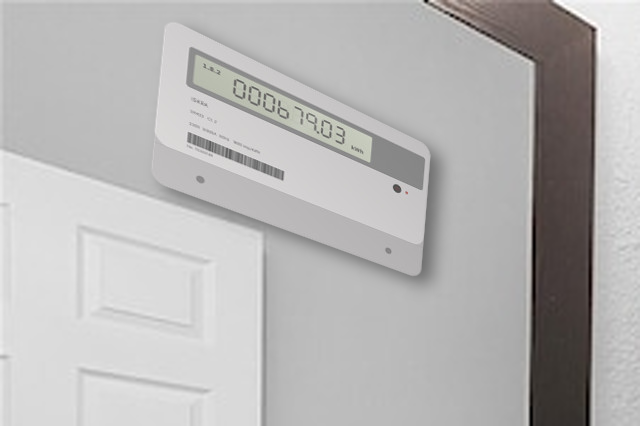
679.03 kWh
